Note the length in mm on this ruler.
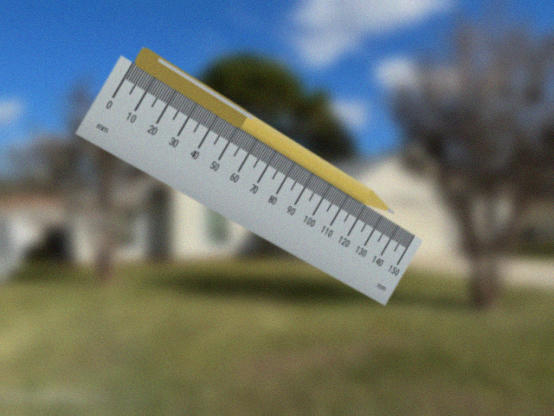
135 mm
